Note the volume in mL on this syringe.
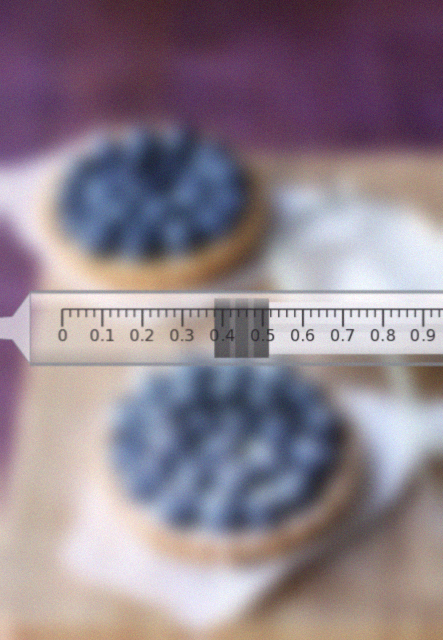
0.38 mL
